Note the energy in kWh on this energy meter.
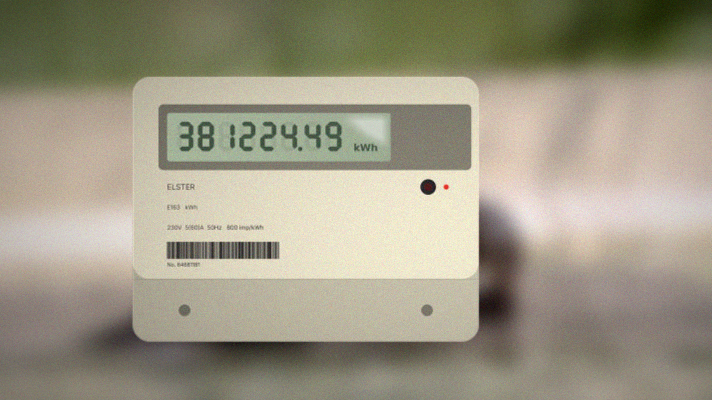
381224.49 kWh
